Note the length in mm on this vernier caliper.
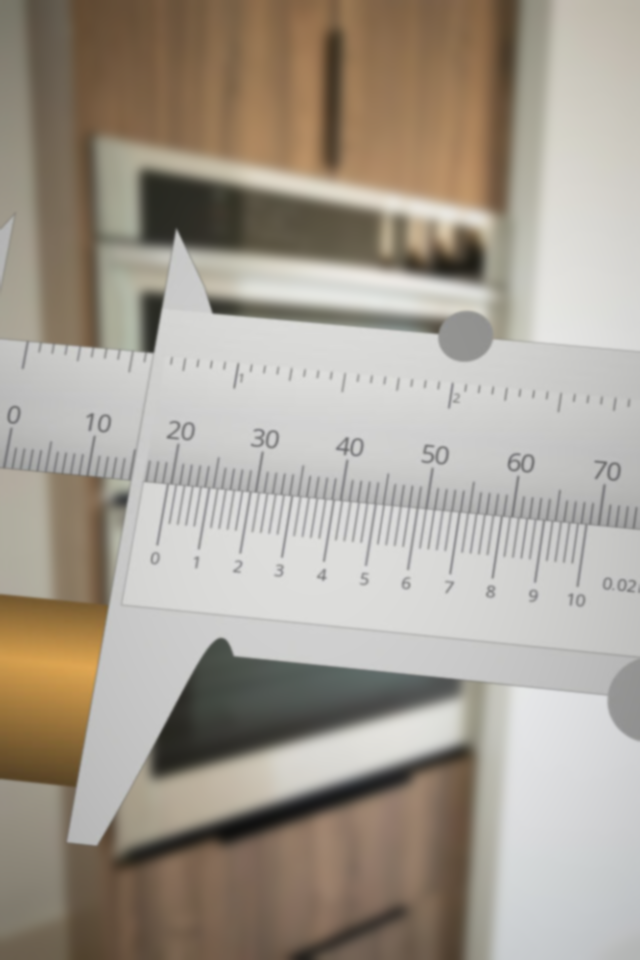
19.6 mm
